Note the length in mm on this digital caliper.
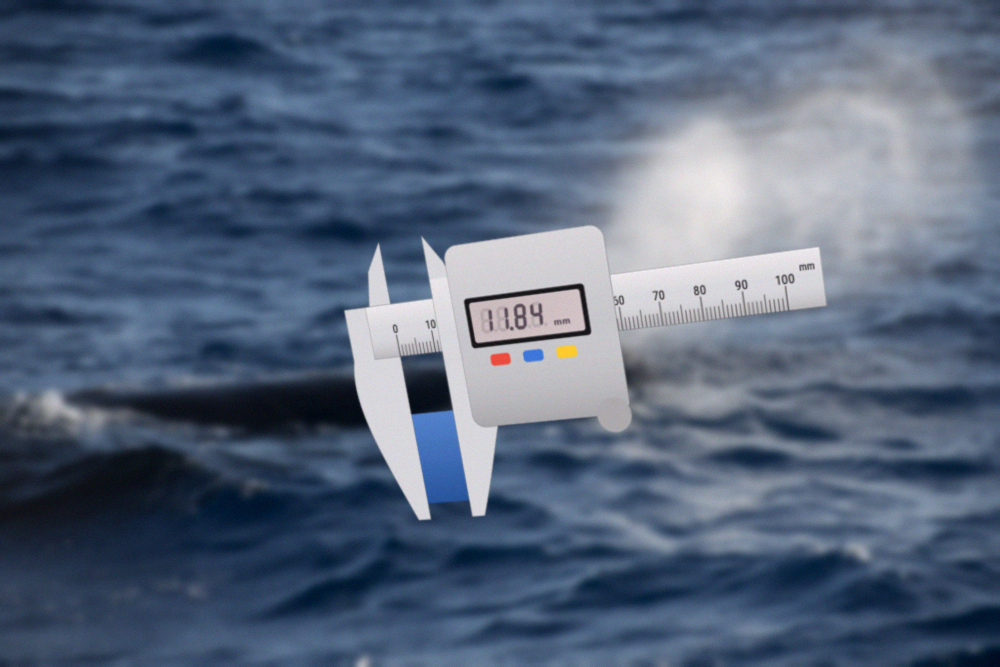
11.84 mm
